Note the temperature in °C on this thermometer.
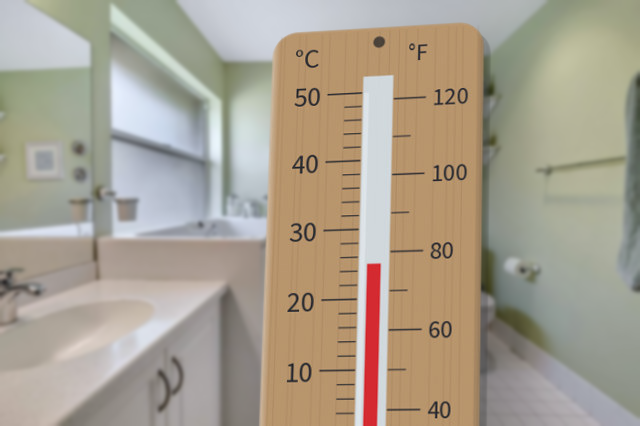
25 °C
